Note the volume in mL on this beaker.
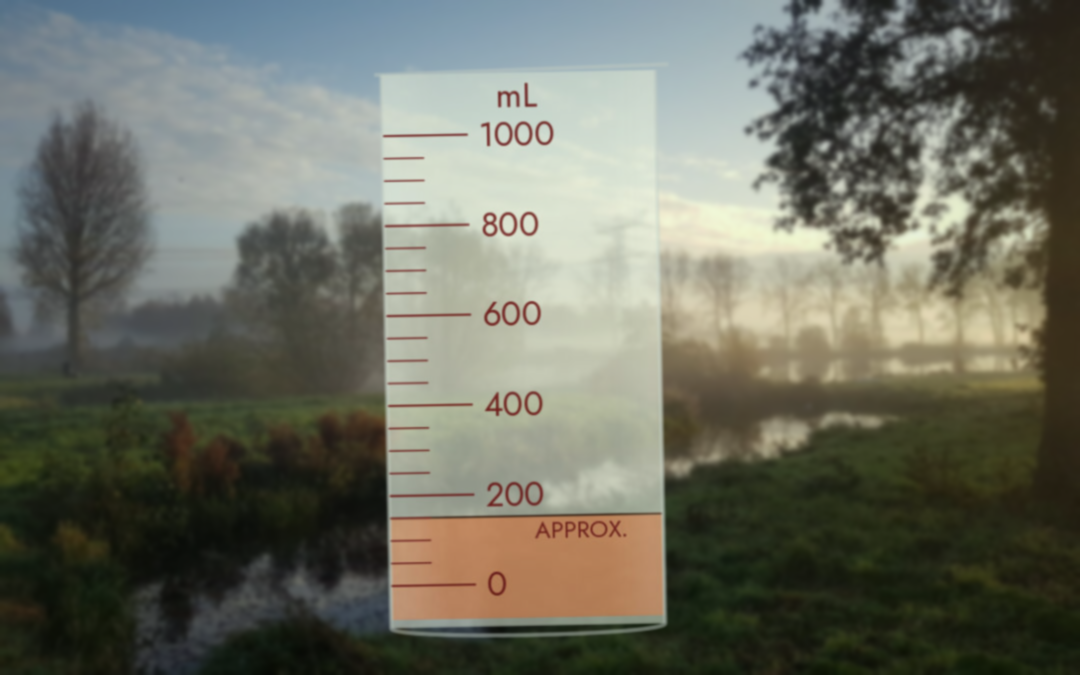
150 mL
